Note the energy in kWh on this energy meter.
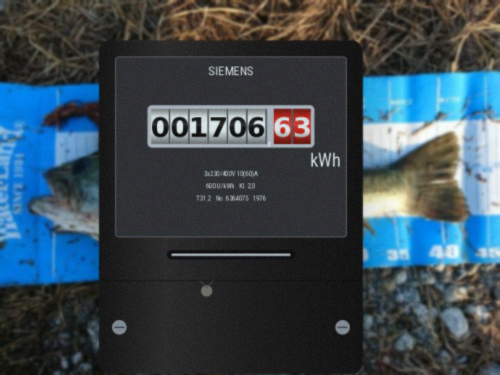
1706.63 kWh
